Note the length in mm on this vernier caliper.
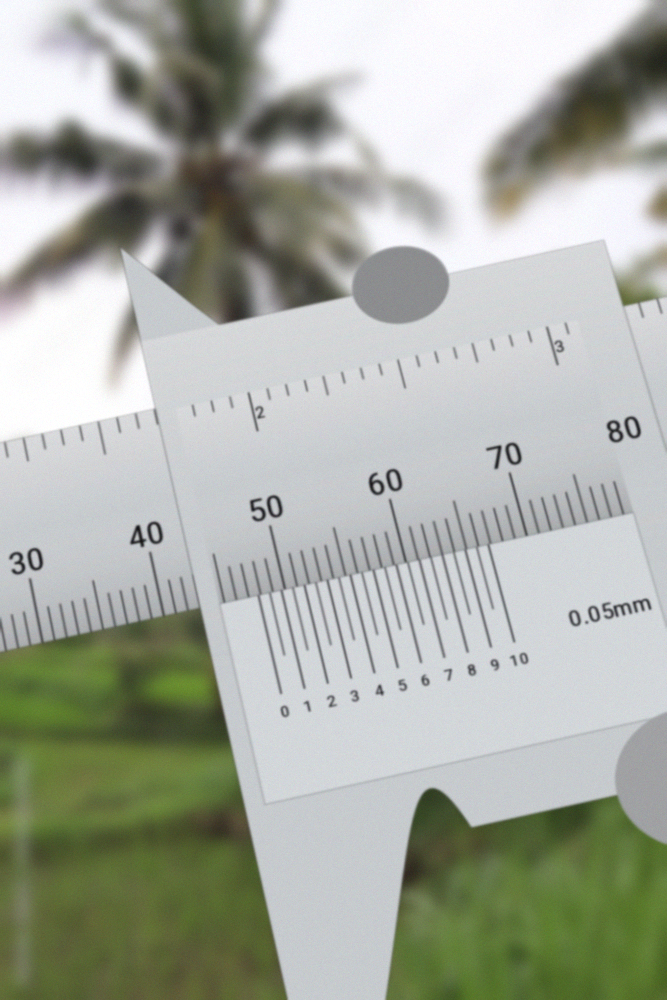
47.8 mm
